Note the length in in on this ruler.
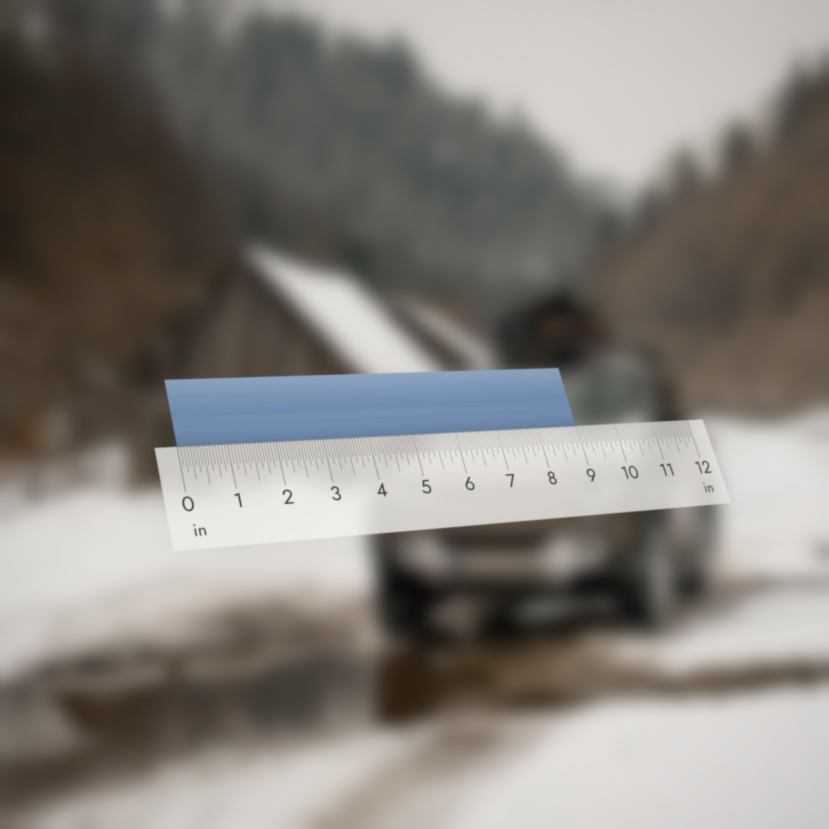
9 in
